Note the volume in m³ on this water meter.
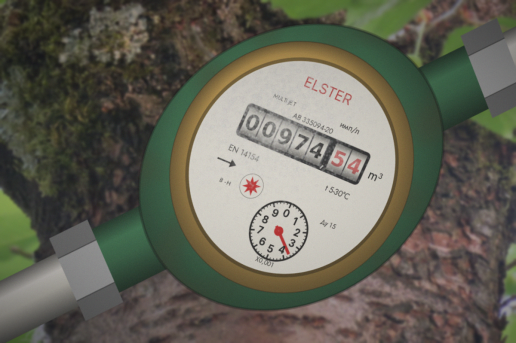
974.543 m³
